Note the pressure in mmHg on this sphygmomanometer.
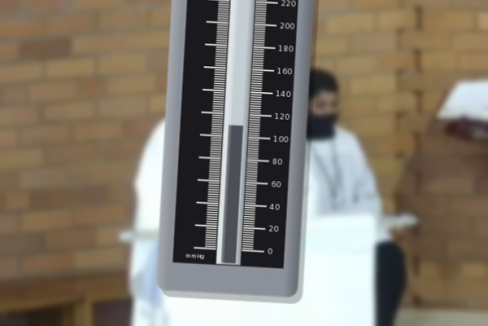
110 mmHg
